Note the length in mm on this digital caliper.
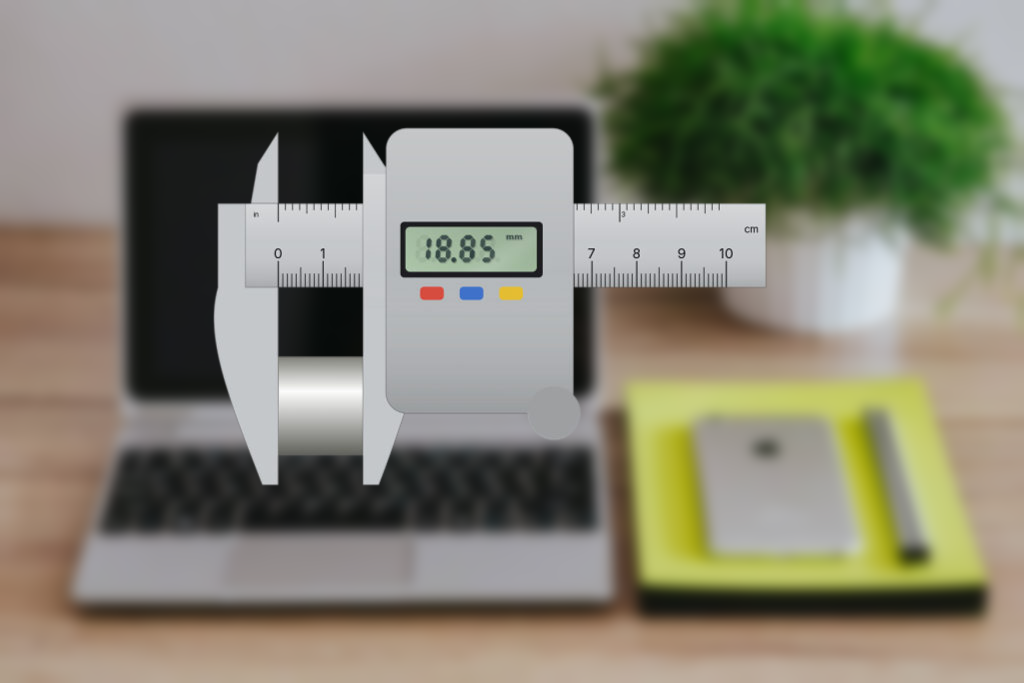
18.85 mm
